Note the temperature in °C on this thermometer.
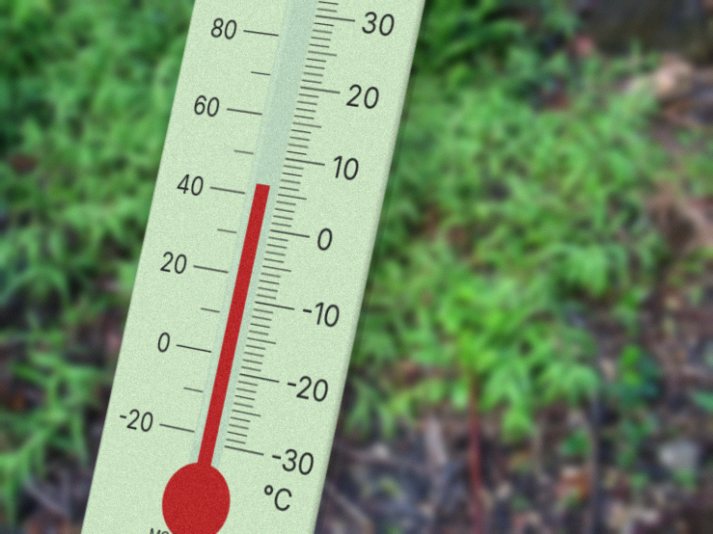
6 °C
